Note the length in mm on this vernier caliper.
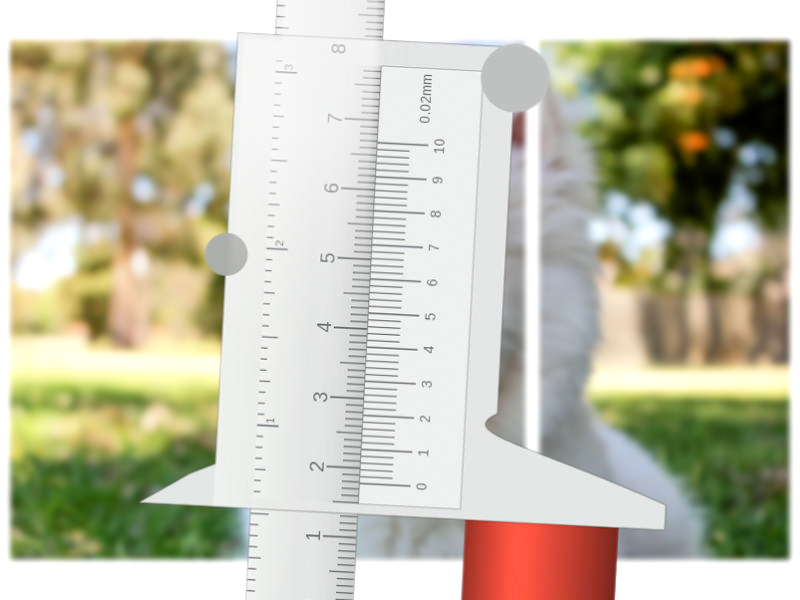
17.8 mm
